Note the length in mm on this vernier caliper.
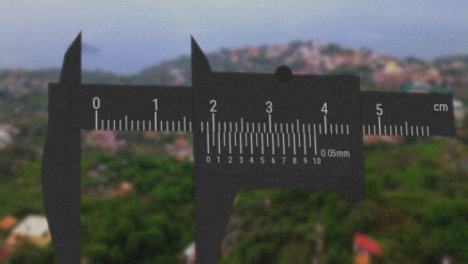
19.0 mm
